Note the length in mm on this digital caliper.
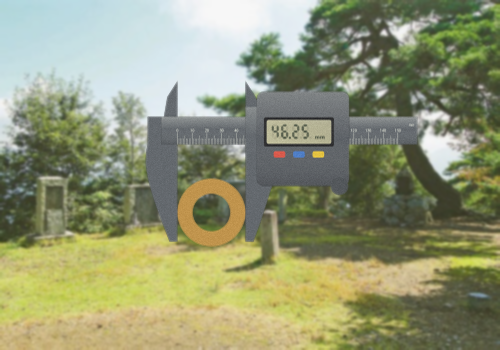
46.25 mm
